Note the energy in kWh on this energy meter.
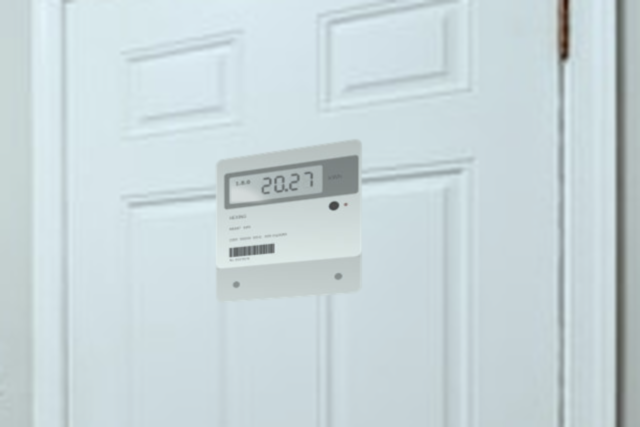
20.27 kWh
